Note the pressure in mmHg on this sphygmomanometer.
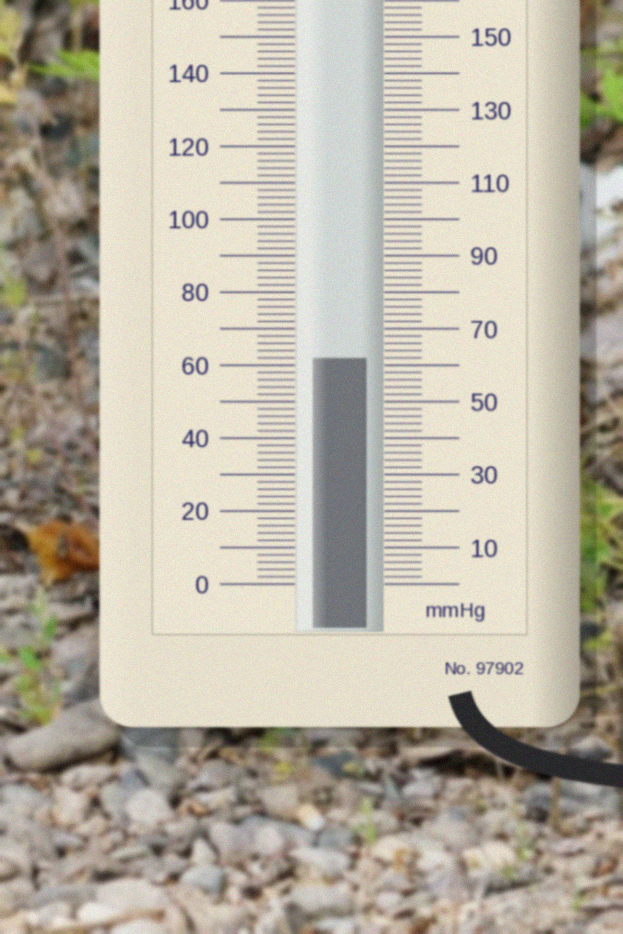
62 mmHg
